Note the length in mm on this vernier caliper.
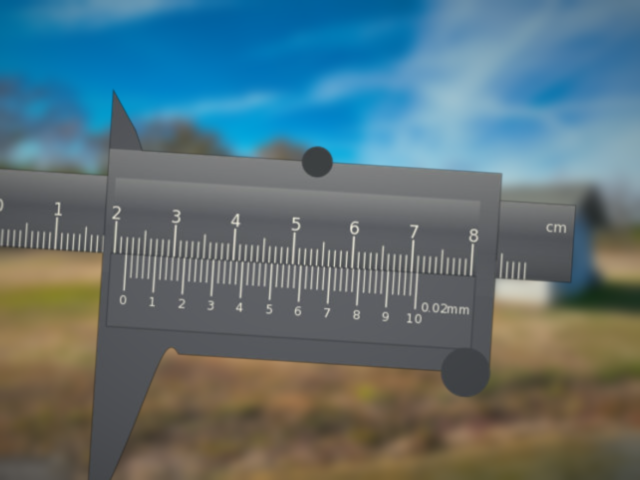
22.0 mm
